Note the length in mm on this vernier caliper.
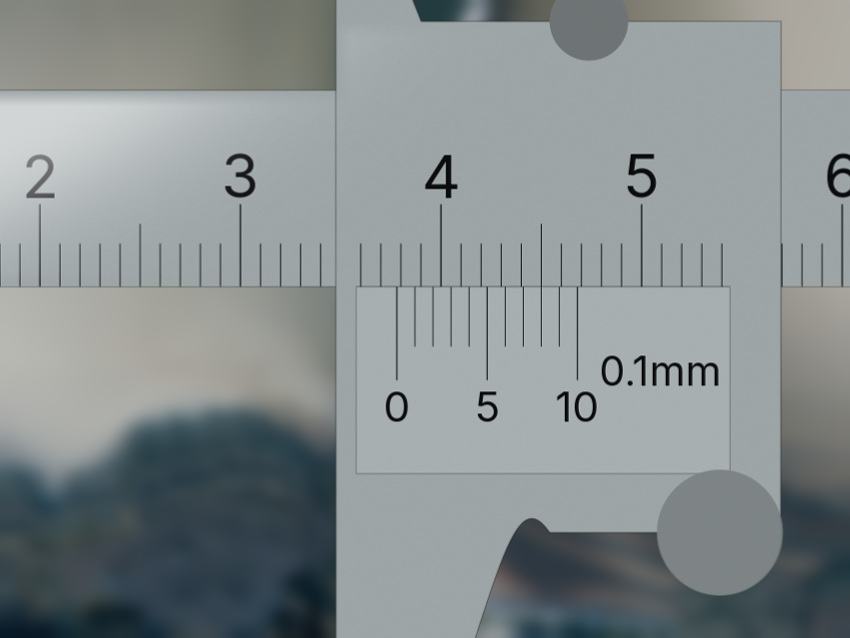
37.8 mm
